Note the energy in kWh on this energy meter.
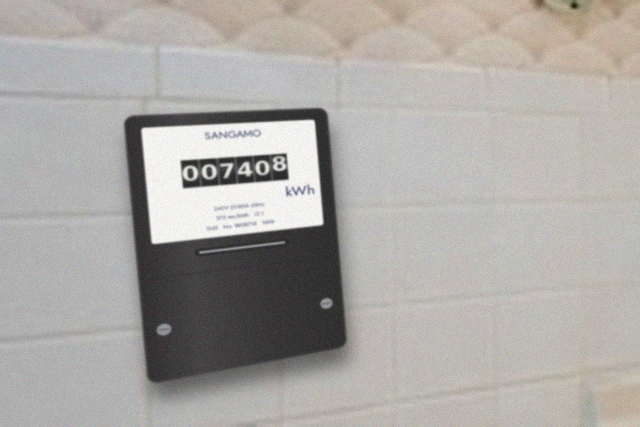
7408 kWh
